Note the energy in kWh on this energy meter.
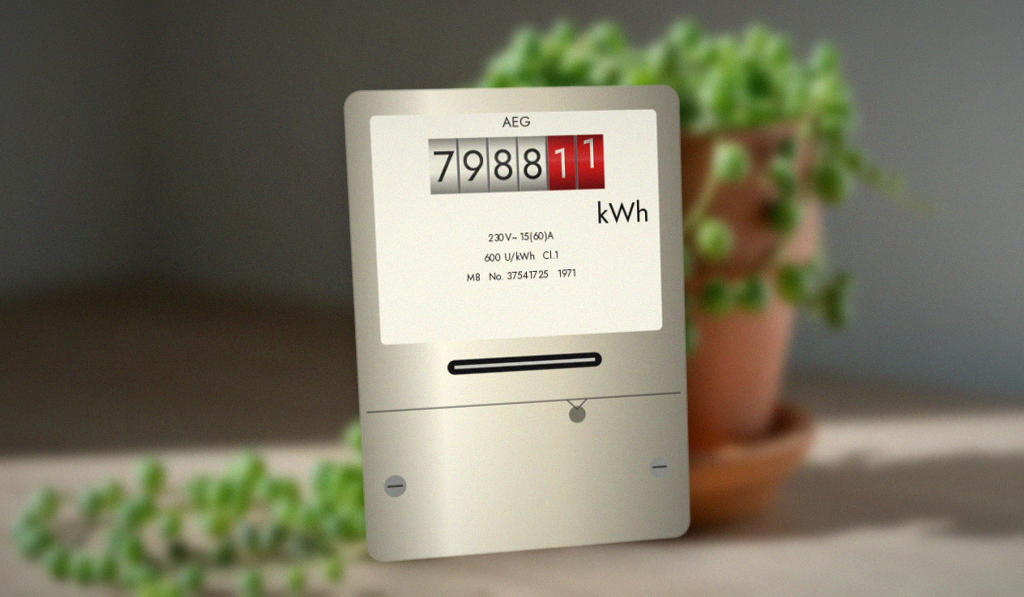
7988.11 kWh
